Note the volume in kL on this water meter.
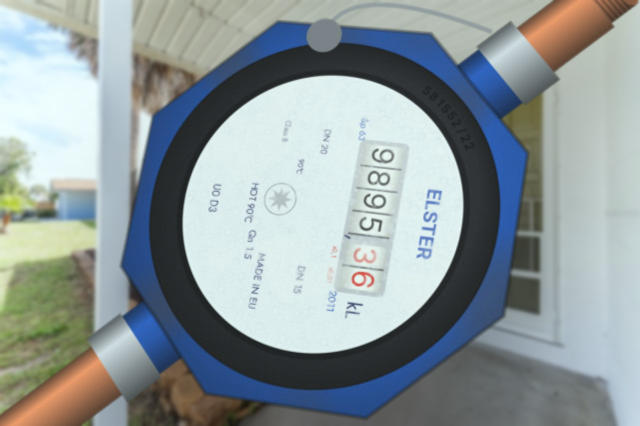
9895.36 kL
